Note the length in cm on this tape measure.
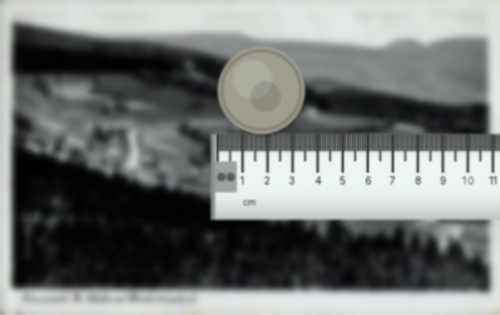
3.5 cm
